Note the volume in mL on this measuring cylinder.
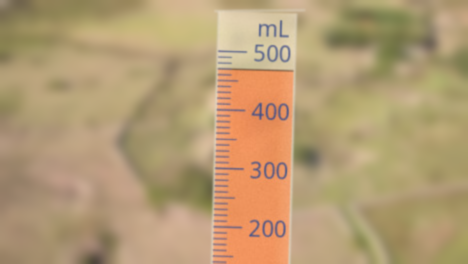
470 mL
